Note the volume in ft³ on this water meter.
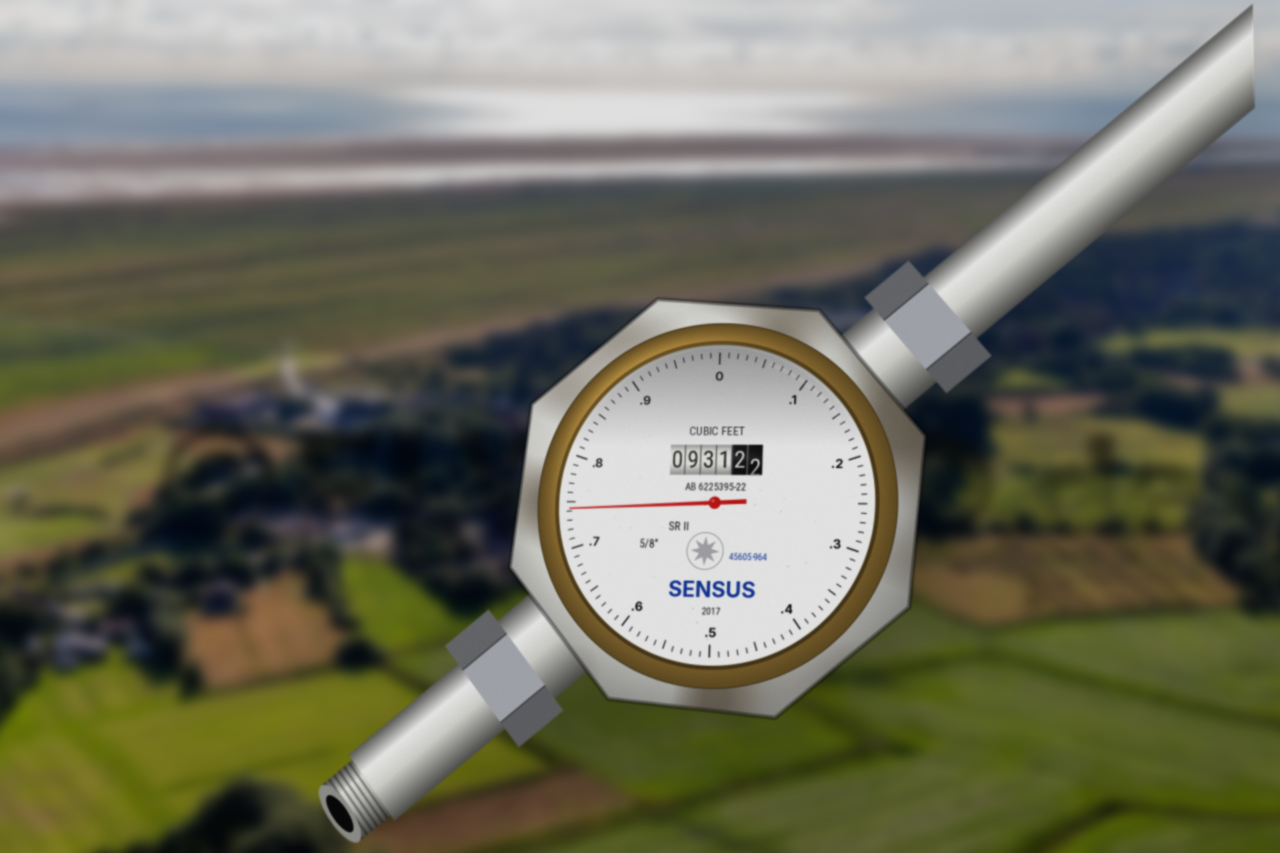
93121.74 ft³
